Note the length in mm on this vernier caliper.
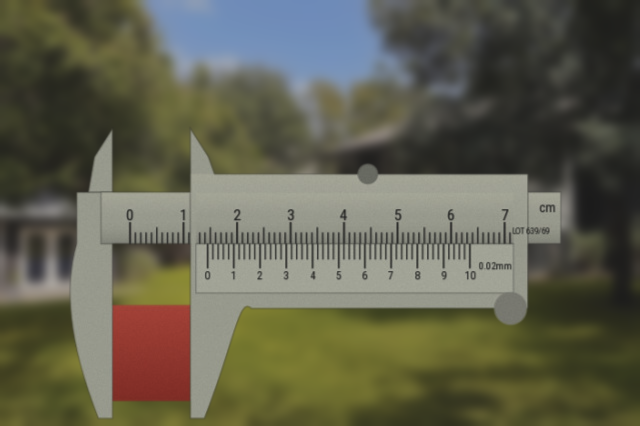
14.5 mm
